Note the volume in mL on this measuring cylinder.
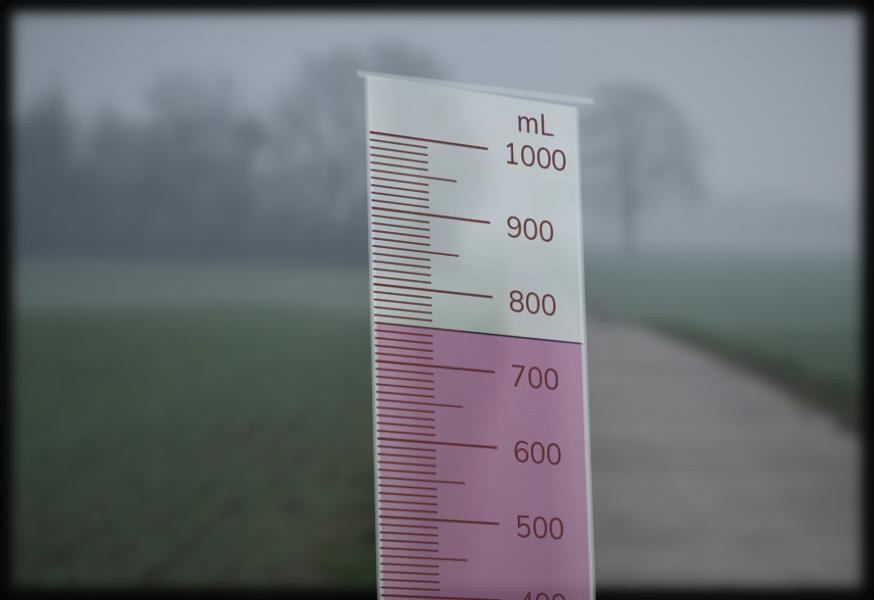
750 mL
